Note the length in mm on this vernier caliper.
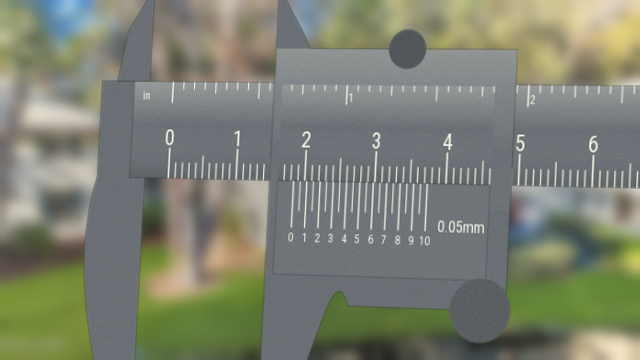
18.4 mm
